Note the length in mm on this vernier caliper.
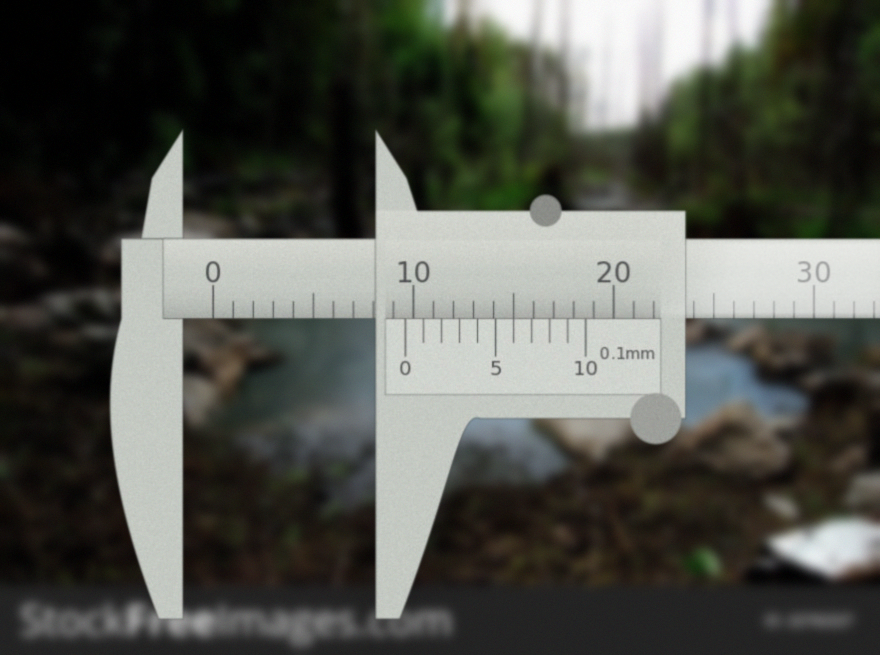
9.6 mm
